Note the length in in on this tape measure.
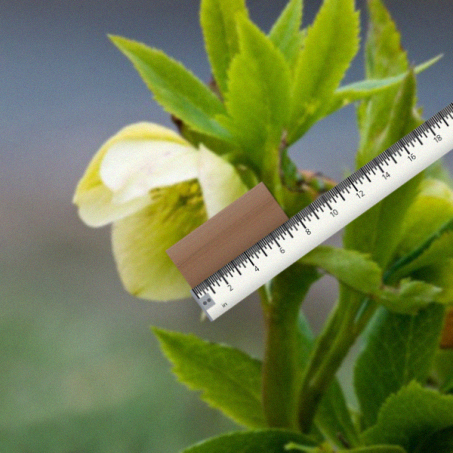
7.5 in
